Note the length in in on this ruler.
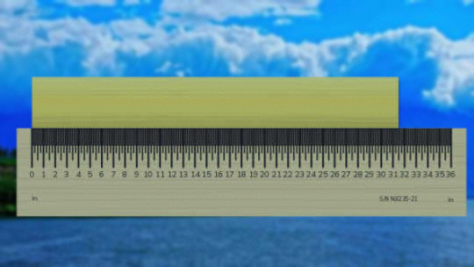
31.5 in
